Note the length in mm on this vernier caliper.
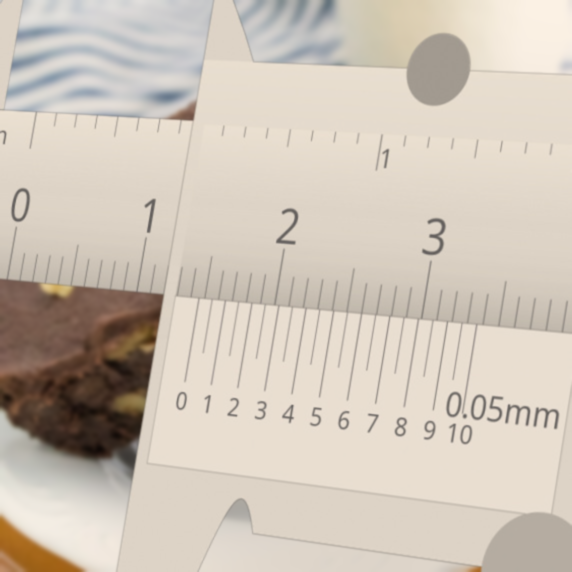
14.6 mm
